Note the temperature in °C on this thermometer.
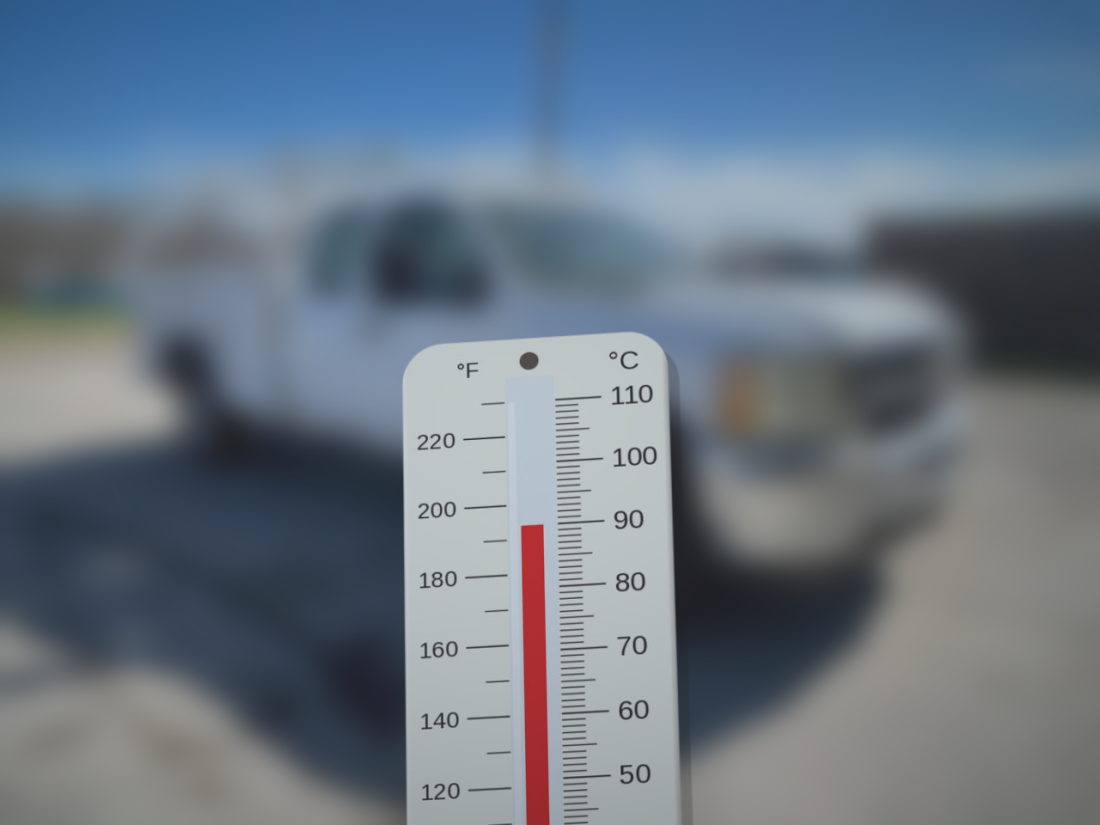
90 °C
